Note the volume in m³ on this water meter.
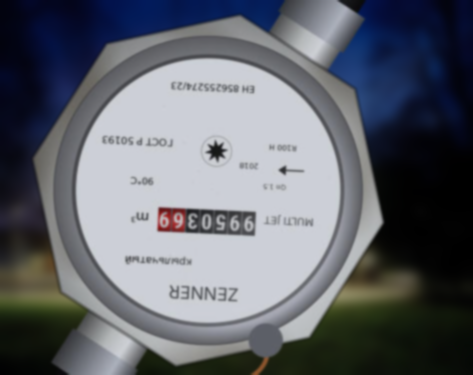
99503.69 m³
